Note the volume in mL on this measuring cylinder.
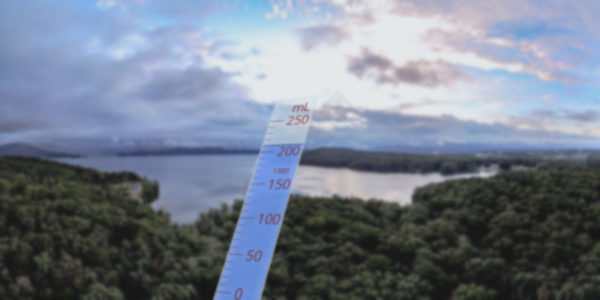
210 mL
